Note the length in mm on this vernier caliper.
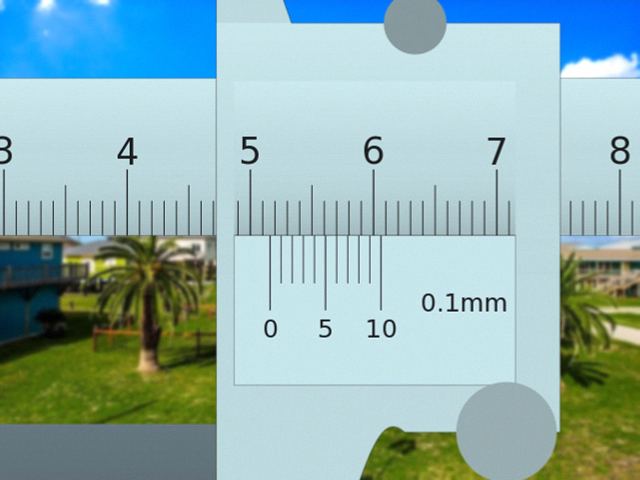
51.6 mm
